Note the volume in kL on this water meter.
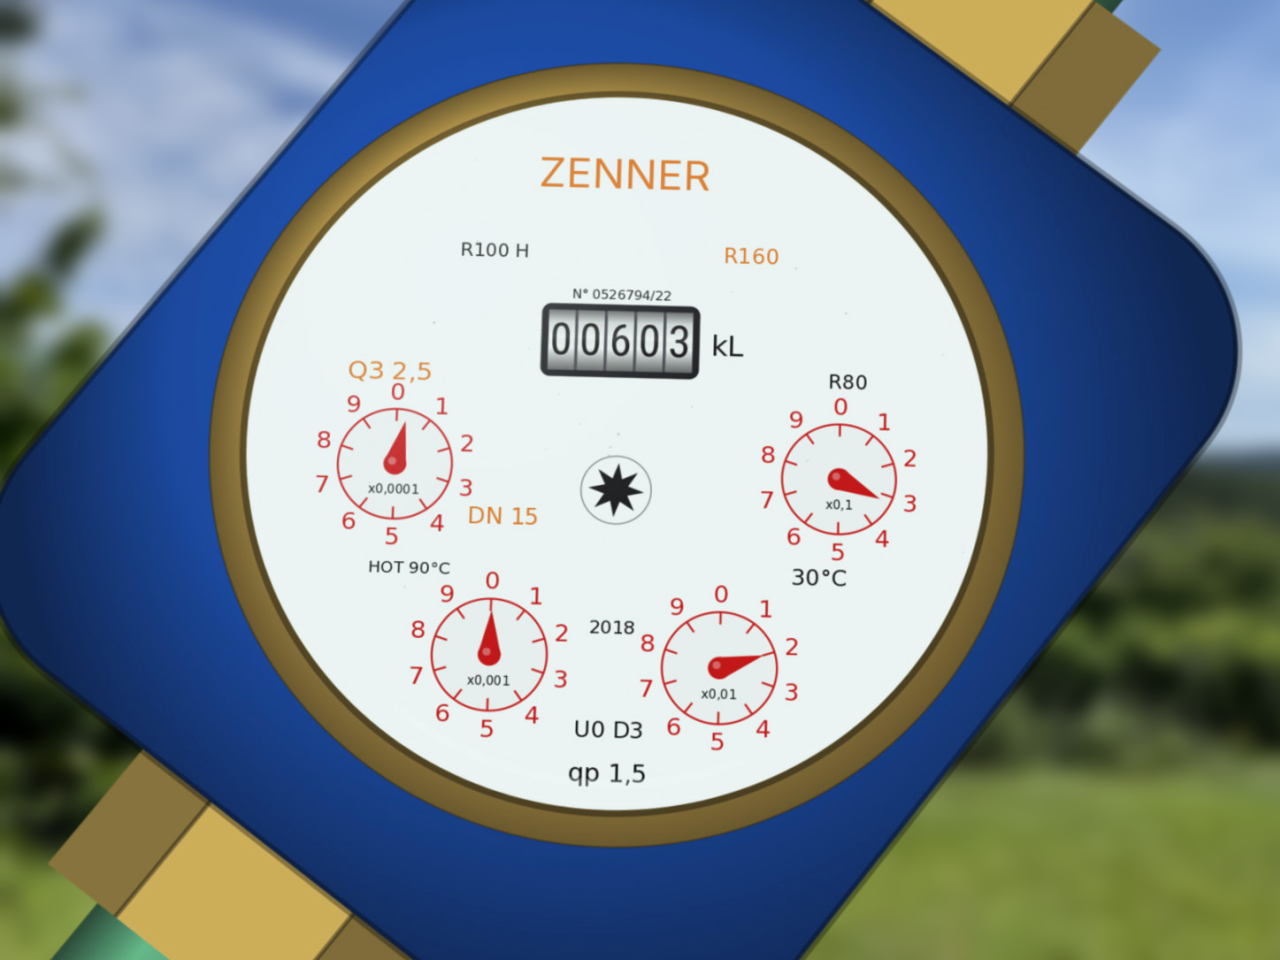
603.3200 kL
